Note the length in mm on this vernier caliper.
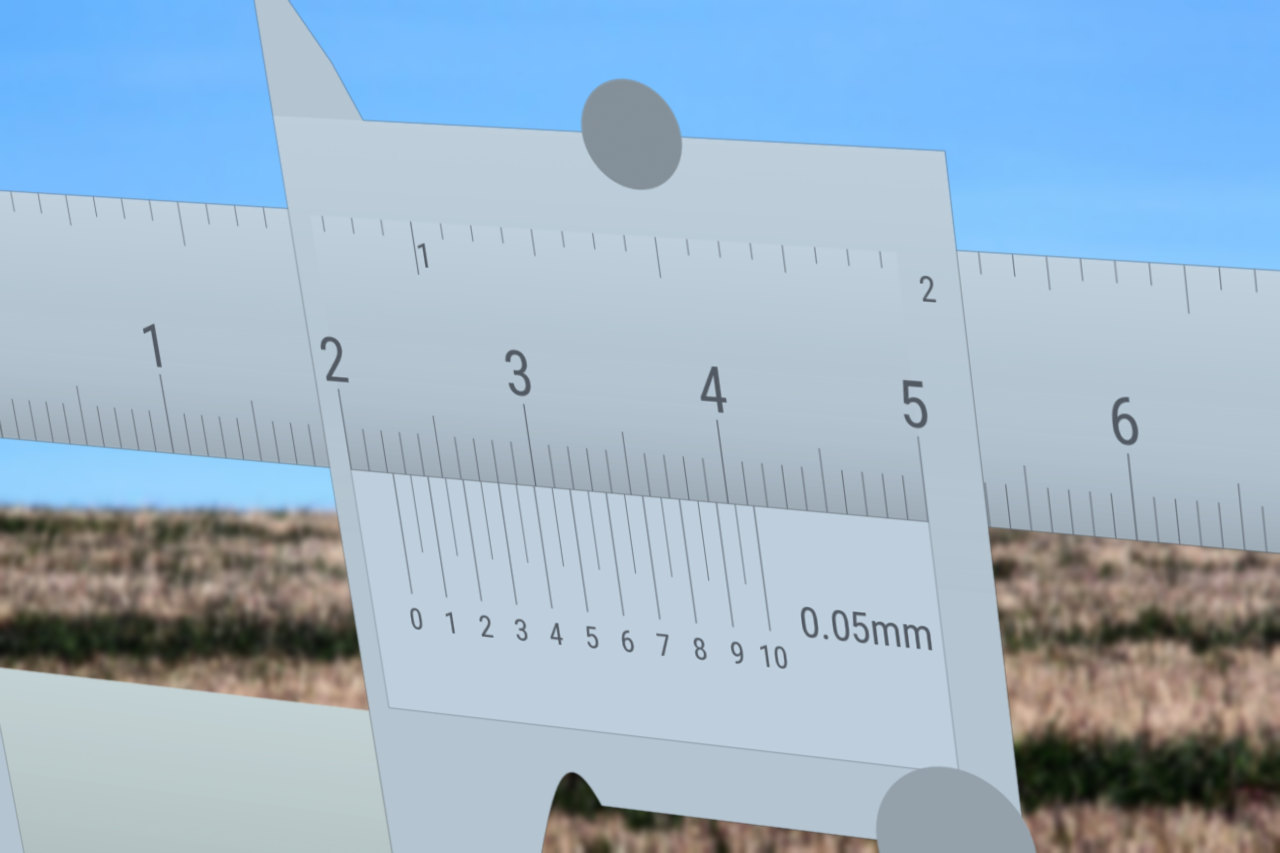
22.3 mm
